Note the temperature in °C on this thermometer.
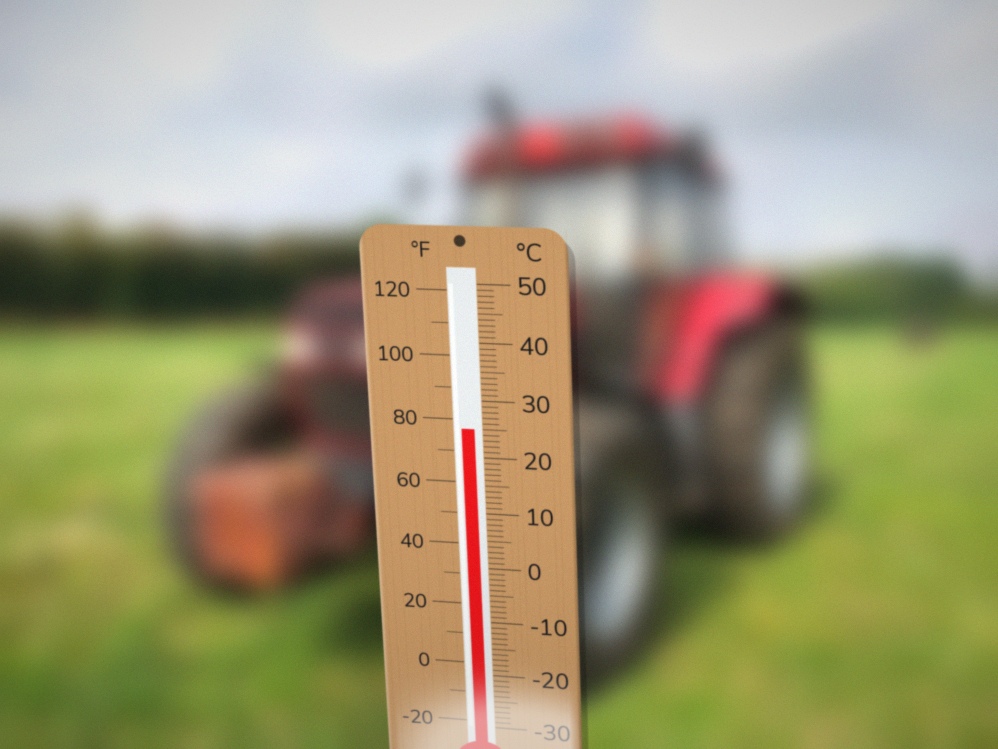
25 °C
